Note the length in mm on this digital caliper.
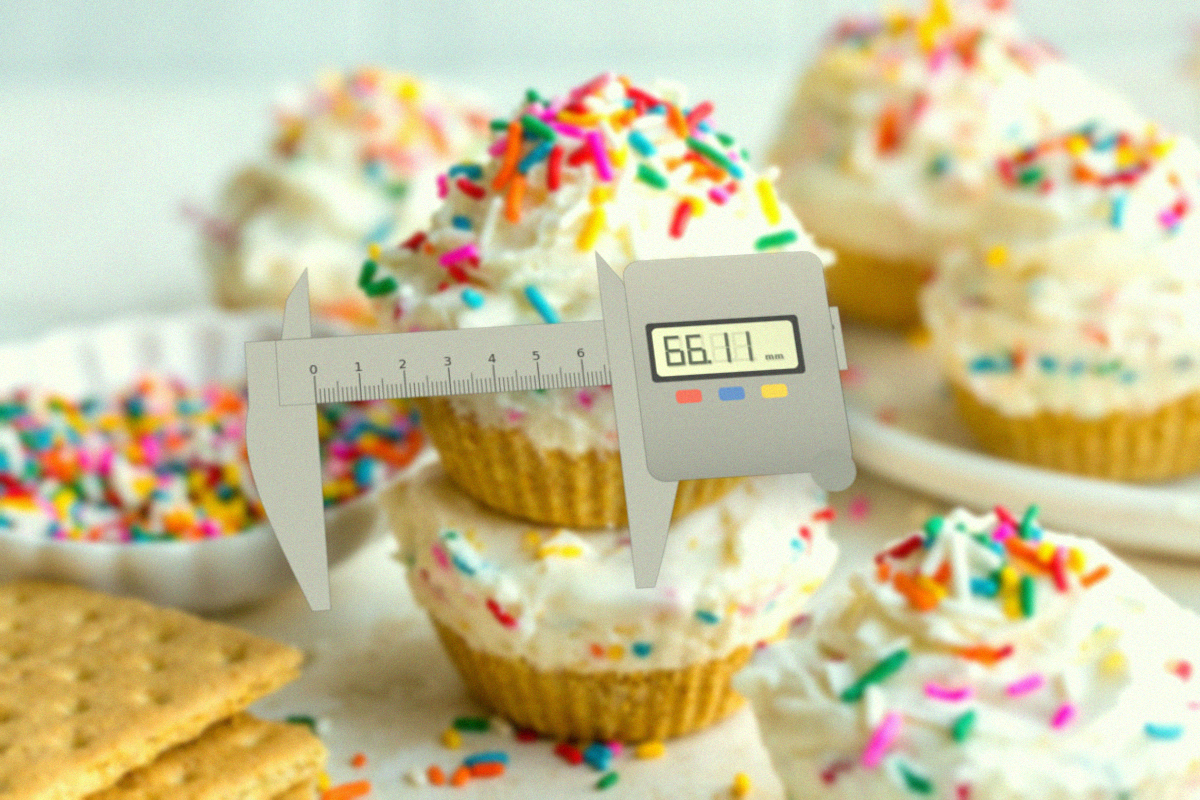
66.11 mm
